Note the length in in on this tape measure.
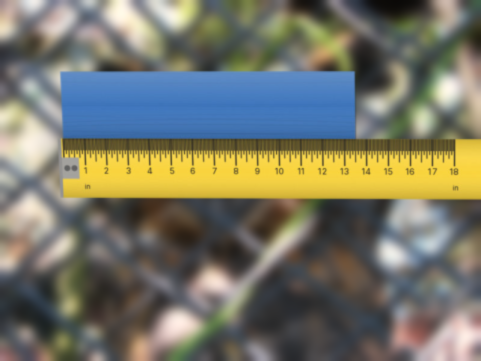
13.5 in
